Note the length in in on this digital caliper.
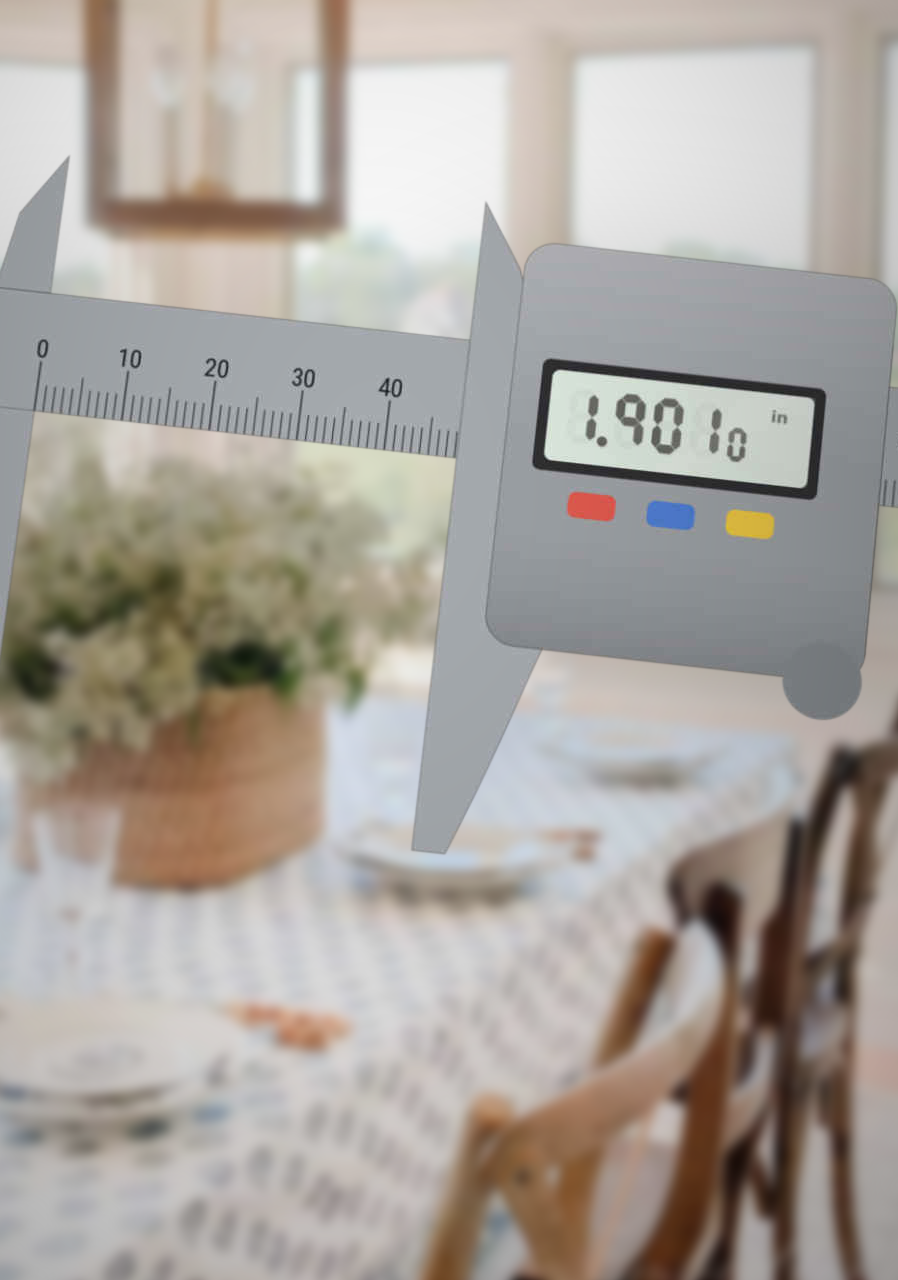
1.9010 in
